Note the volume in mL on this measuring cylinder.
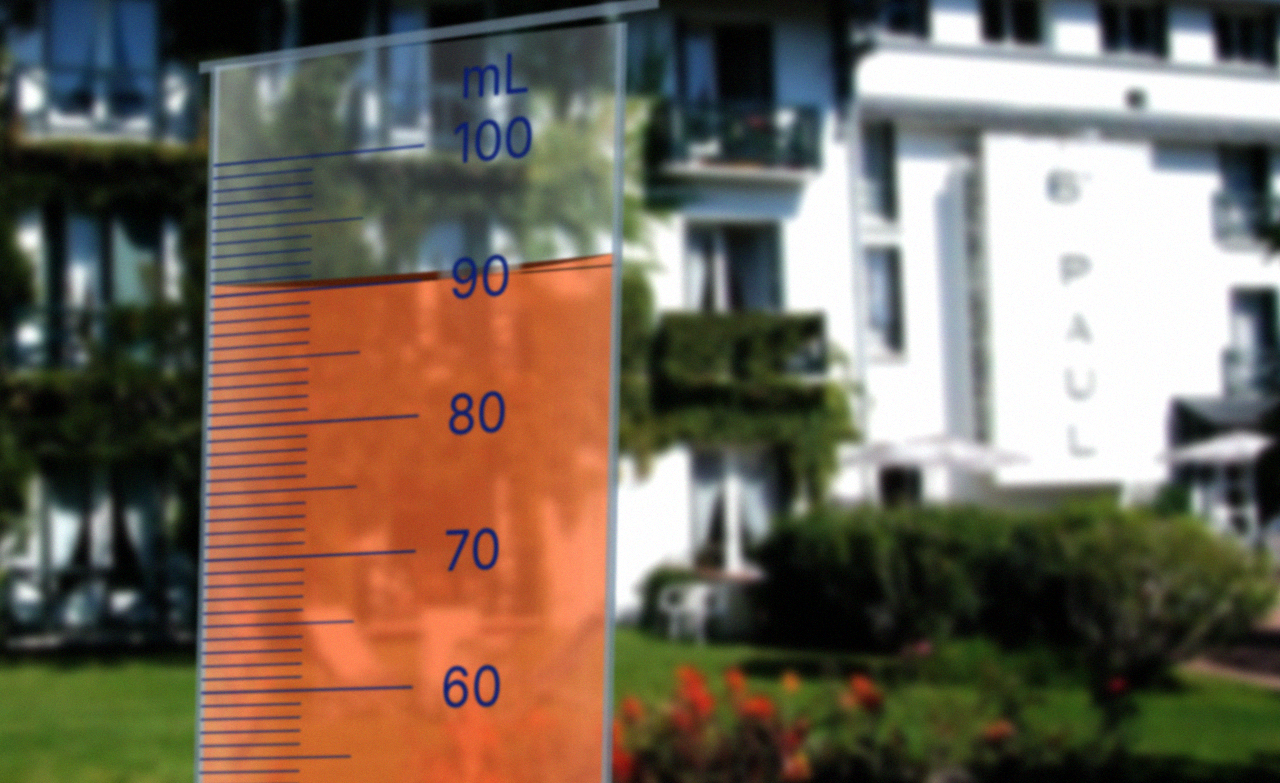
90 mL
